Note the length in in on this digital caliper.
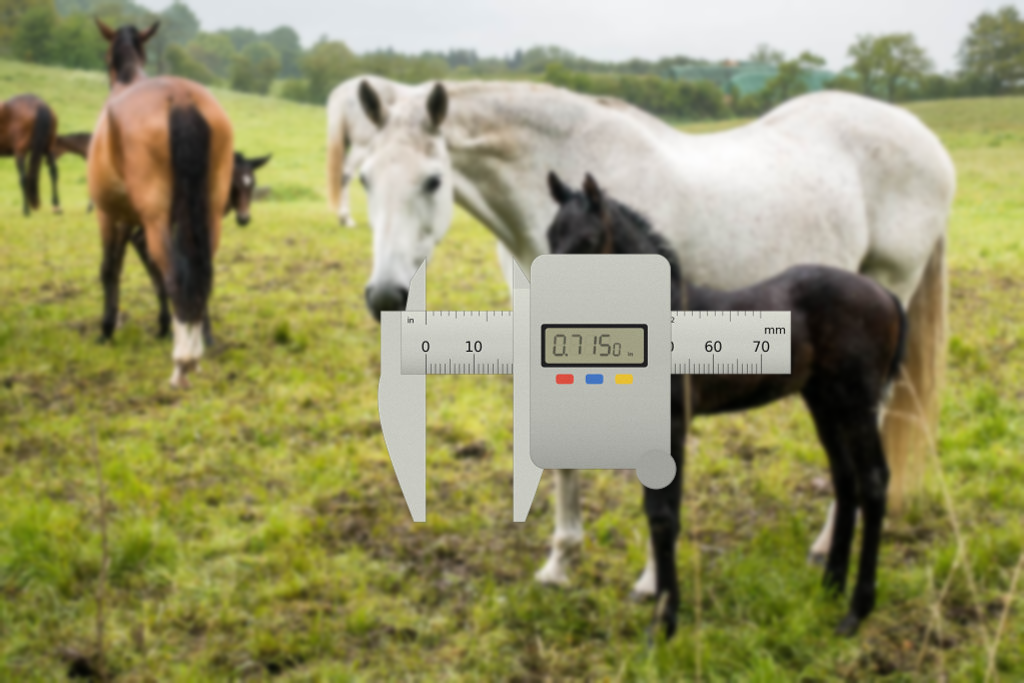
0.7150 in
